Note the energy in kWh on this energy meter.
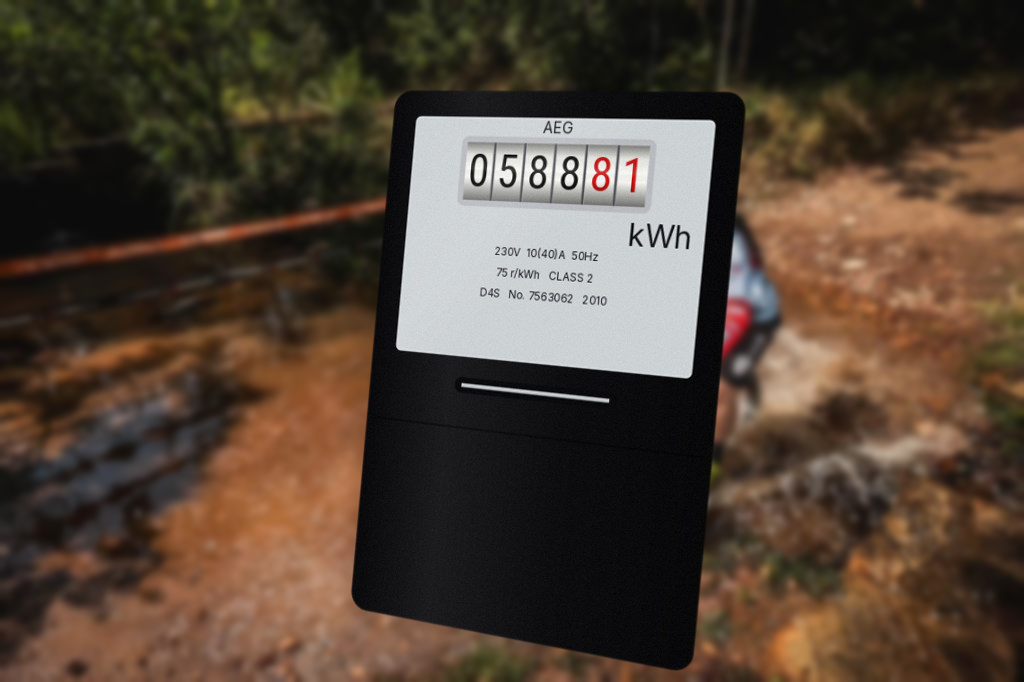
588.81 kWh
